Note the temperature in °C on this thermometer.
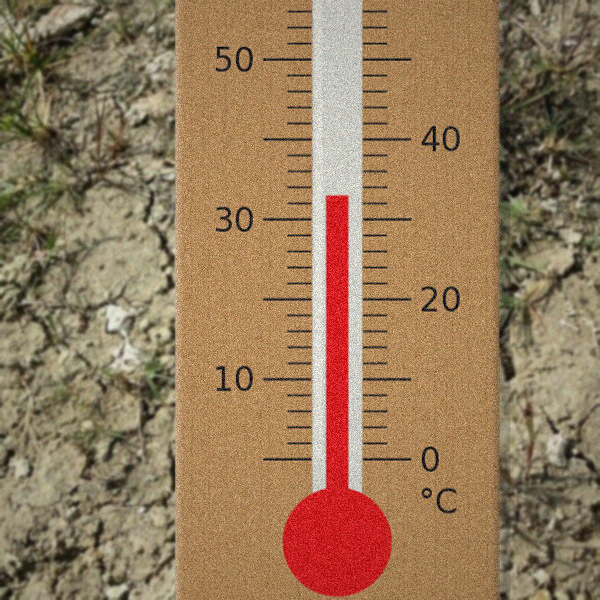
33 °C
